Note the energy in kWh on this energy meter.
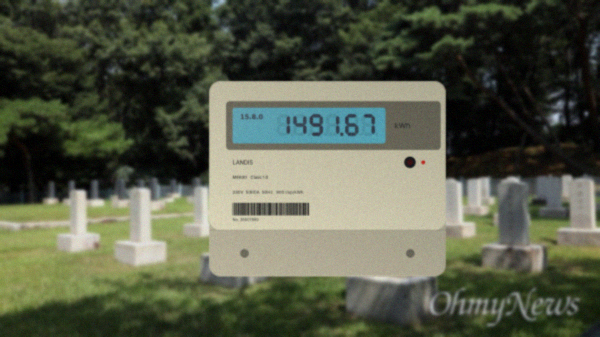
1491.67 kWh
